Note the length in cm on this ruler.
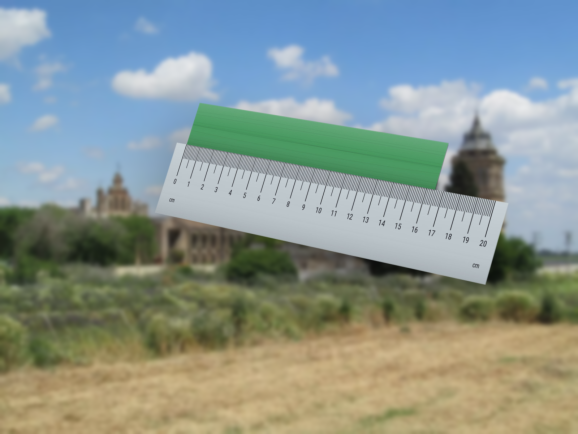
16.5 cm
